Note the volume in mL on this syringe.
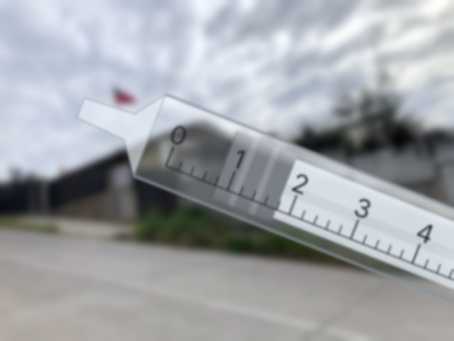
0.8 mL
